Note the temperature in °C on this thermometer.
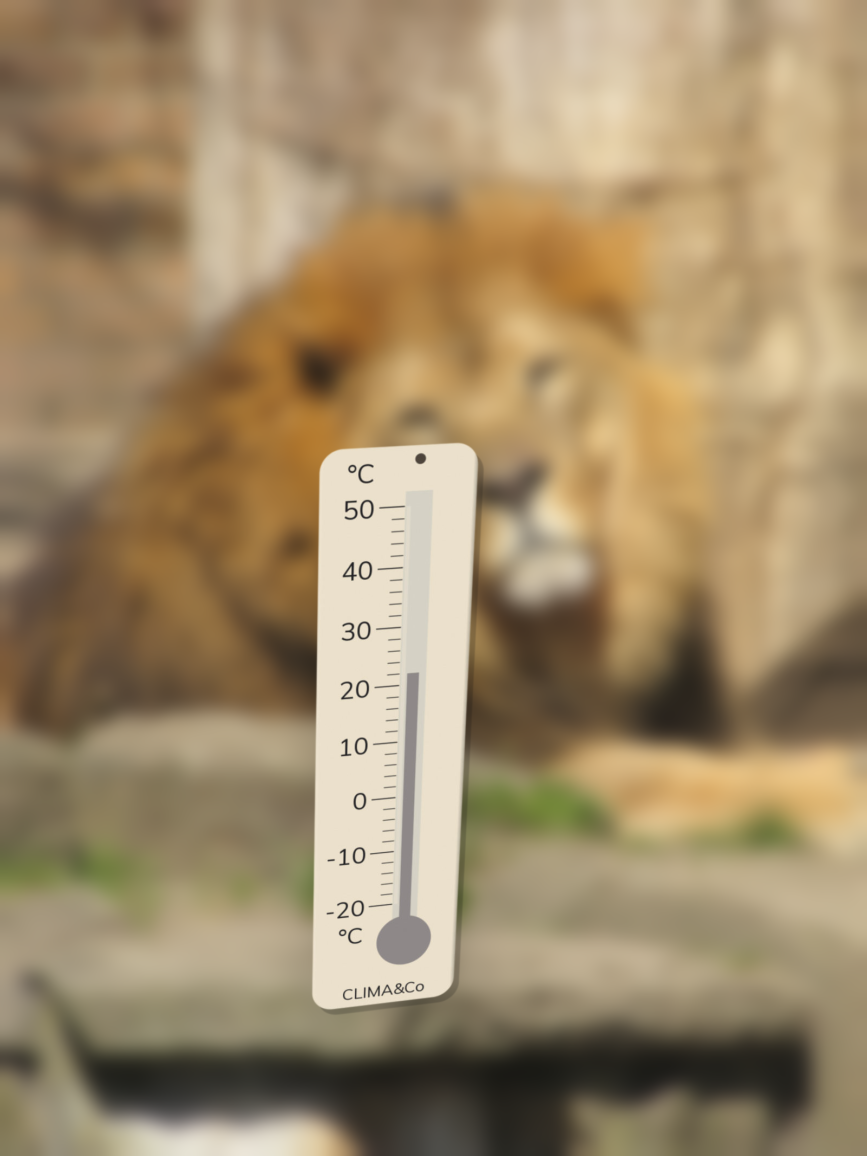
22 °C
